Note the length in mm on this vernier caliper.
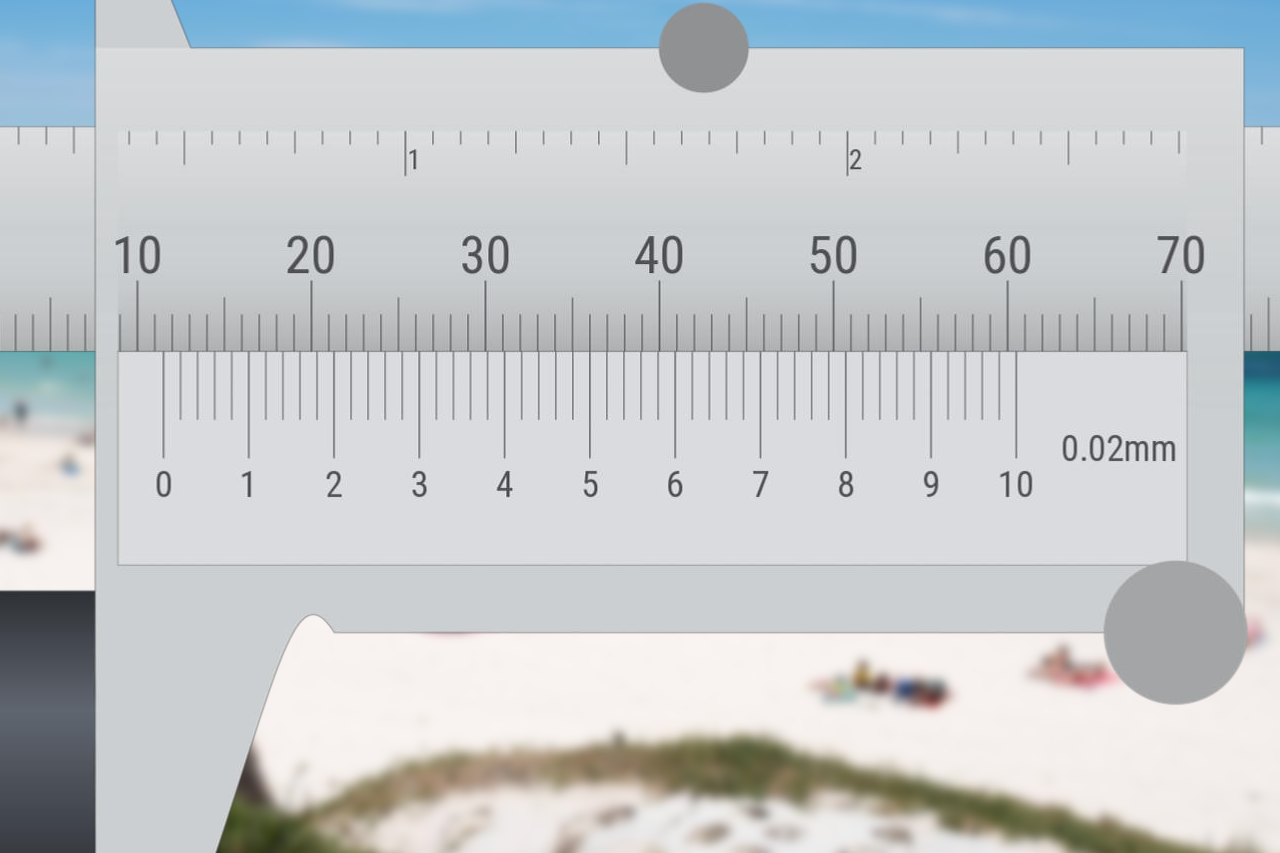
11.5 mm
